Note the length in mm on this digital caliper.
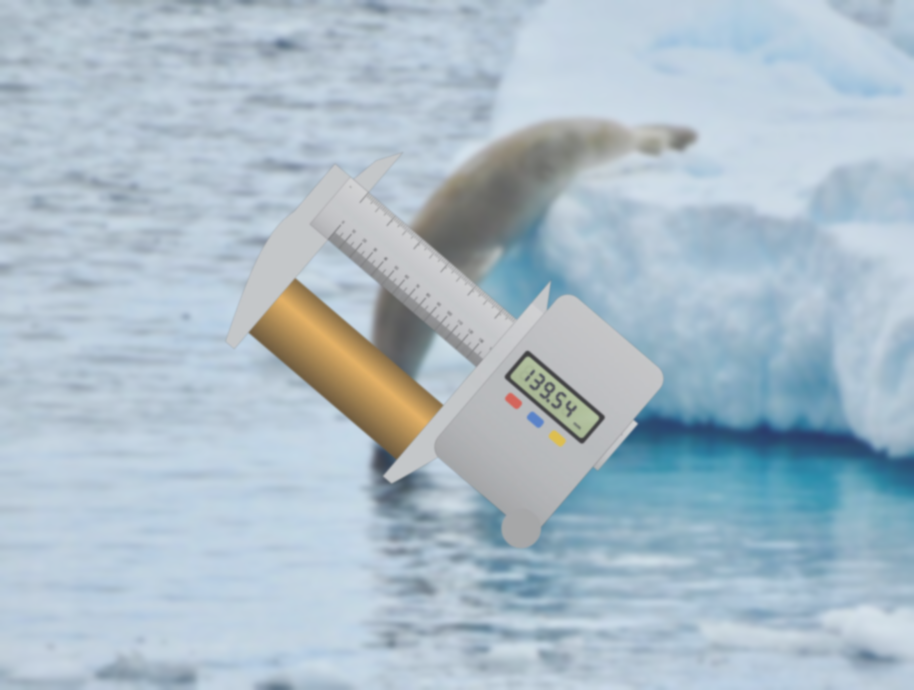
139.54 mm
